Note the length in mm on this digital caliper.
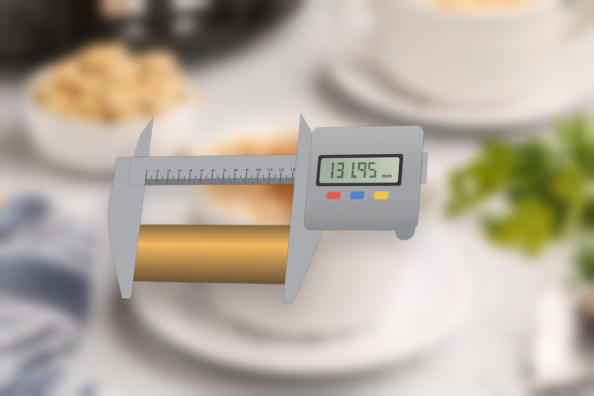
131.95 mm
